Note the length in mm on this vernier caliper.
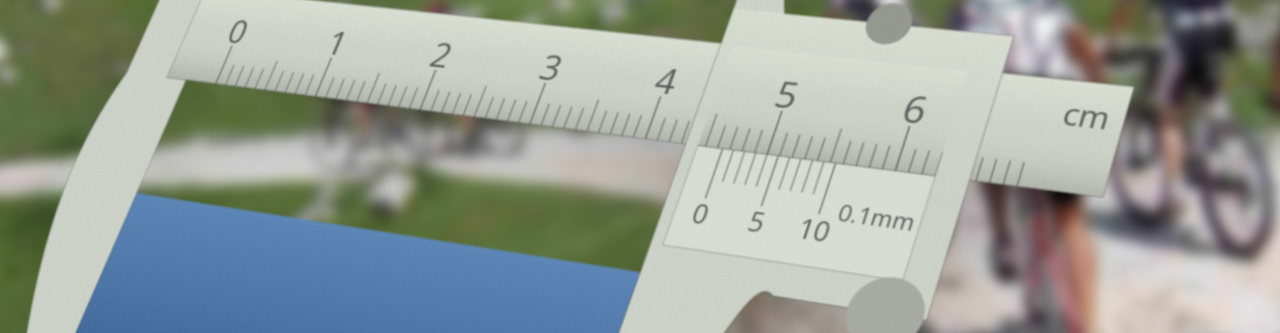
46.4 mm
